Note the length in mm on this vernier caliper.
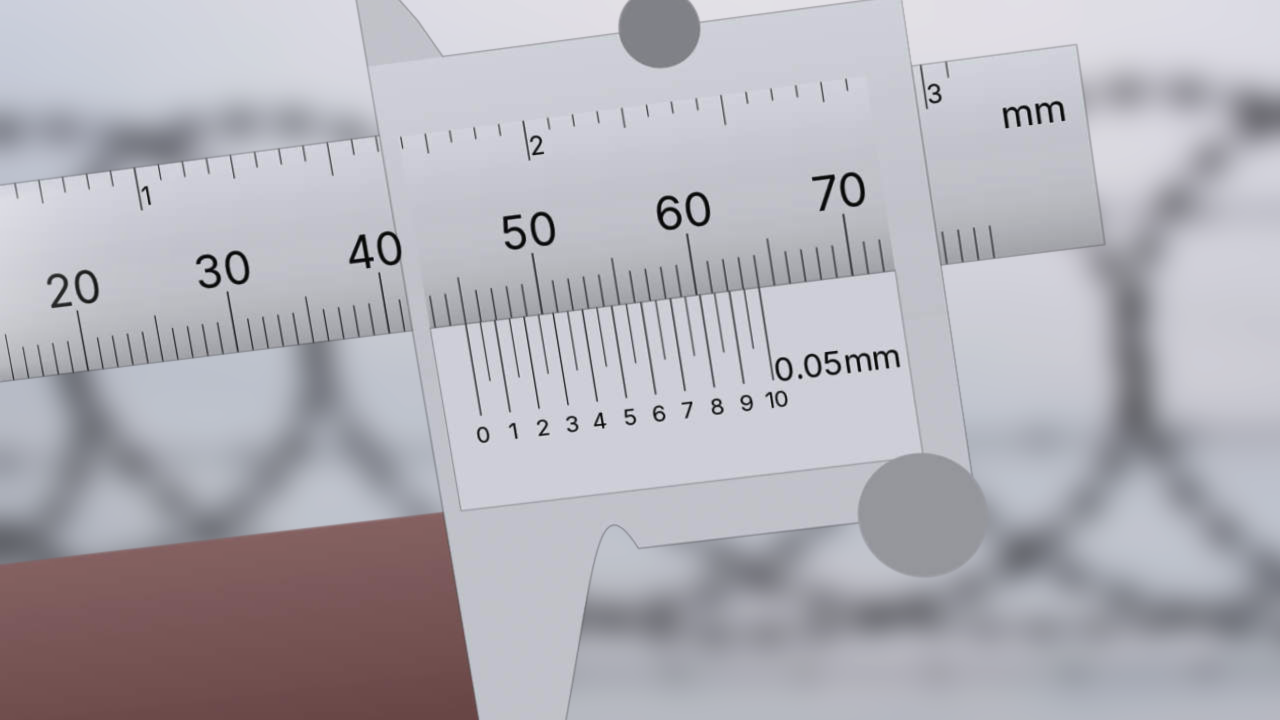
45.0 mm
